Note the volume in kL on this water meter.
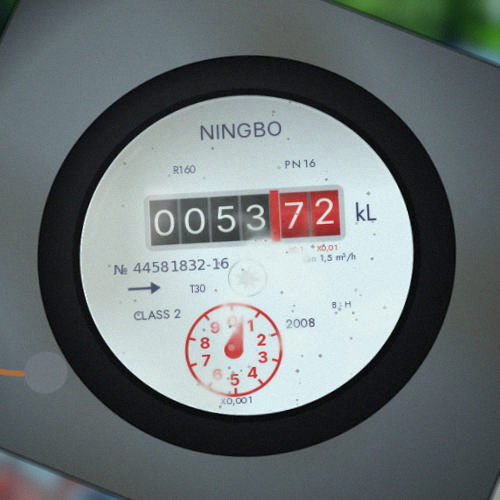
53.720 kL
